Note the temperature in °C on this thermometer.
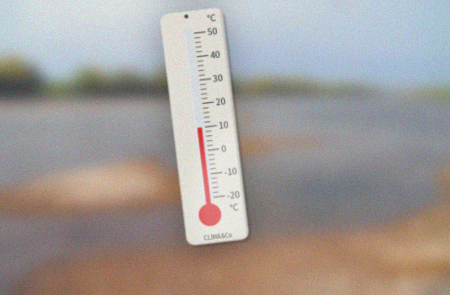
10 °C
